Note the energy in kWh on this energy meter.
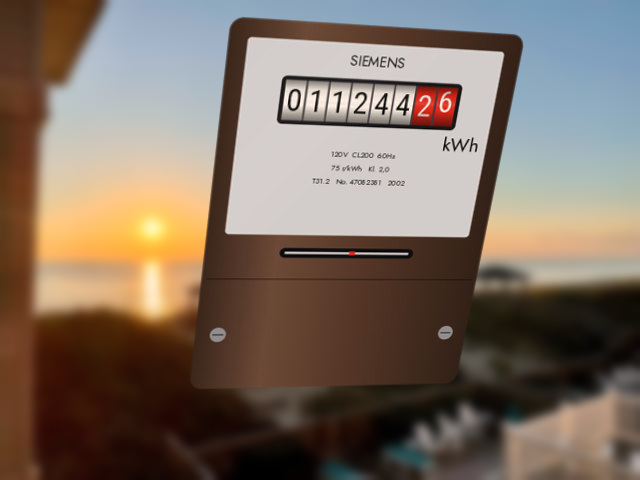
11244.26 kWh
